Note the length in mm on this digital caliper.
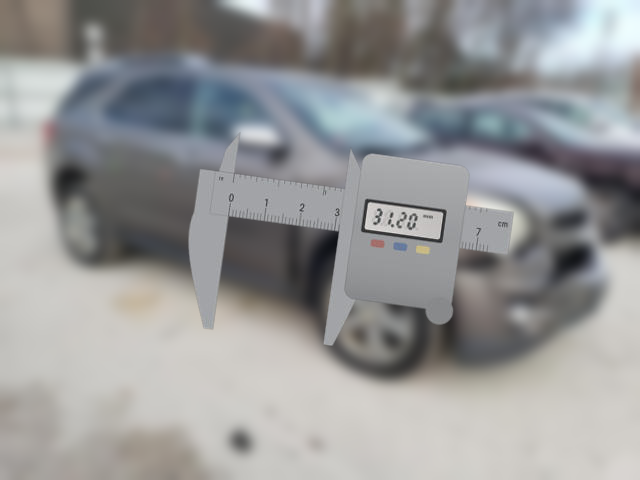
31.20 mm
